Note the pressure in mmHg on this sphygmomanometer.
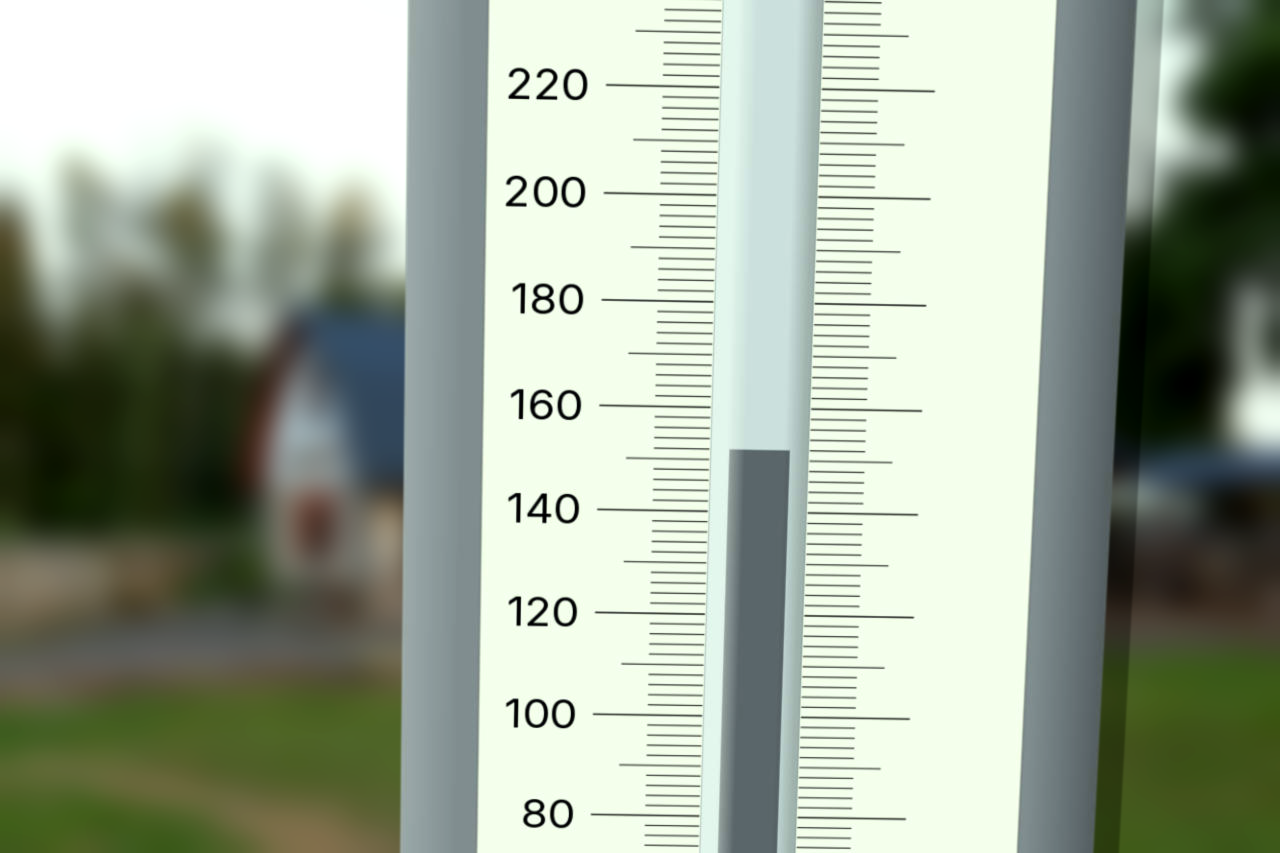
152 mmHg
